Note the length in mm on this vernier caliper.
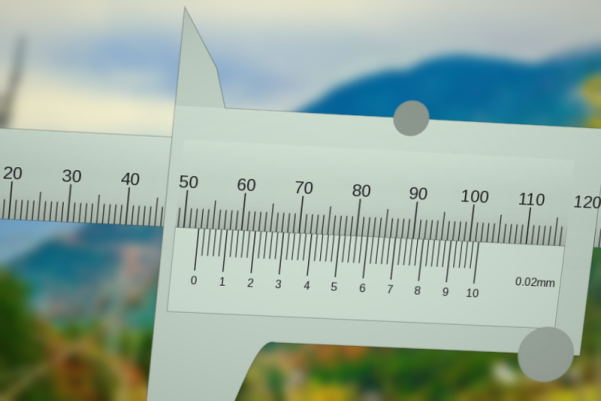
52.6 mm
